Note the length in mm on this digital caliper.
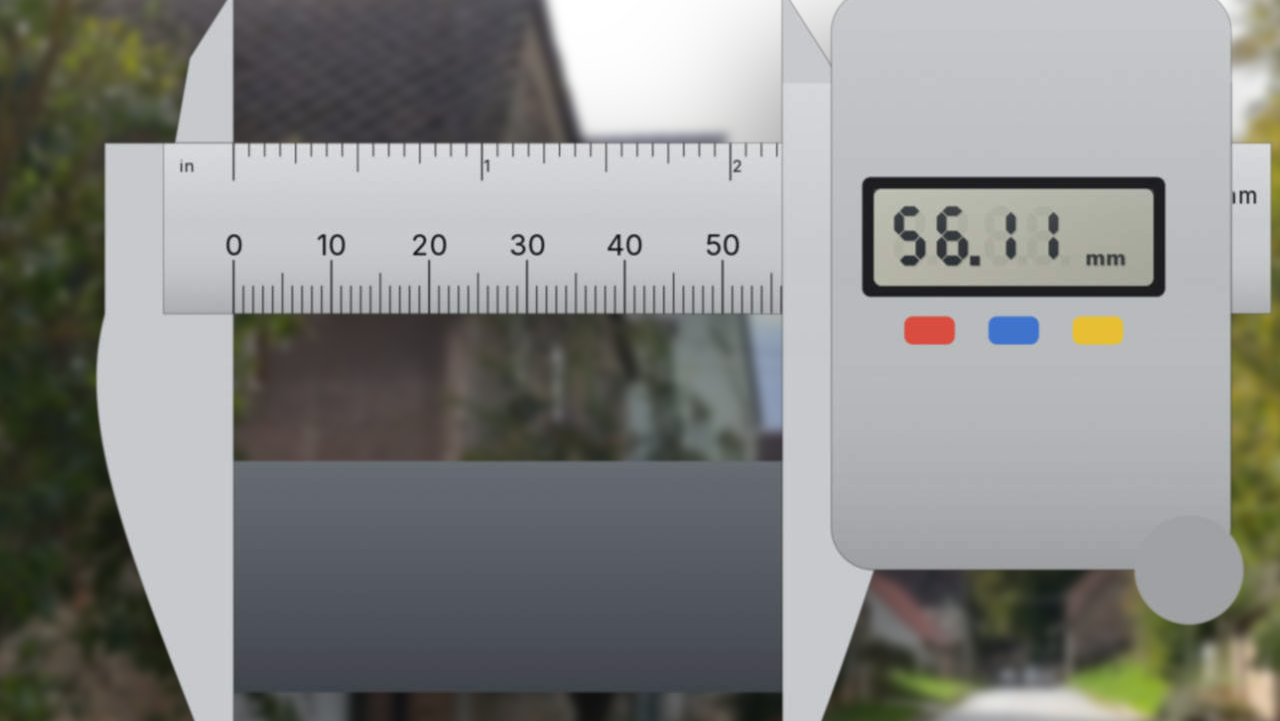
56.11 mm
